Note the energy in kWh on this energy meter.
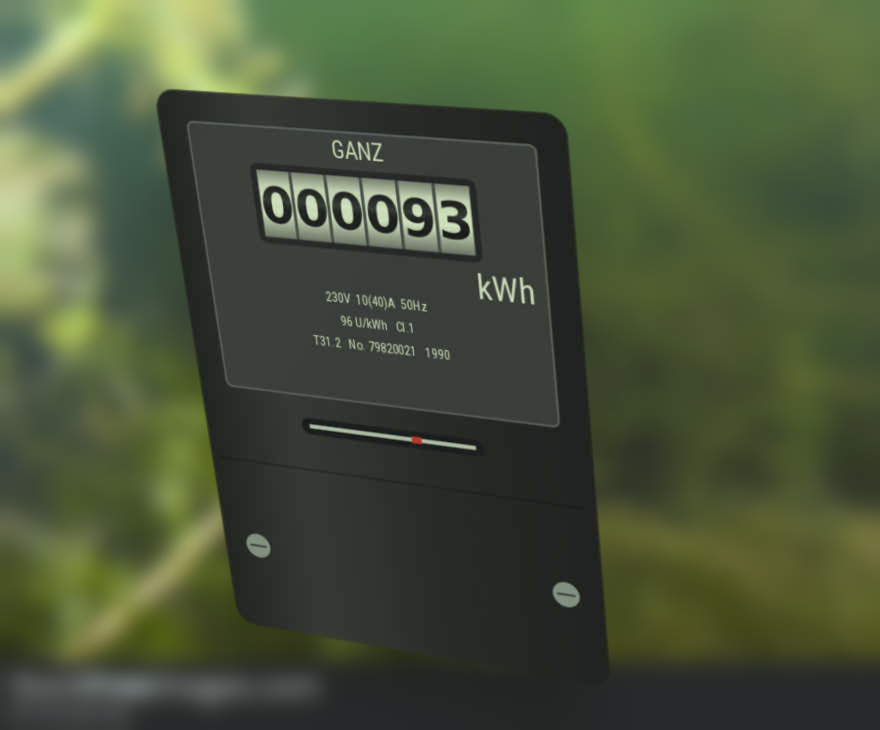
93 kWh
